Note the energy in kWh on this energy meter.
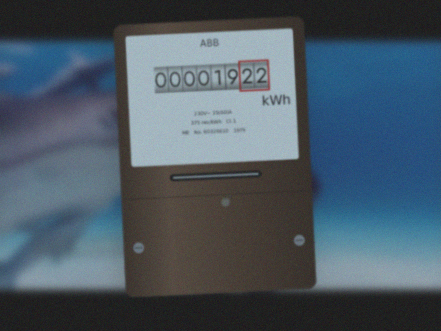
19.22 kWh
